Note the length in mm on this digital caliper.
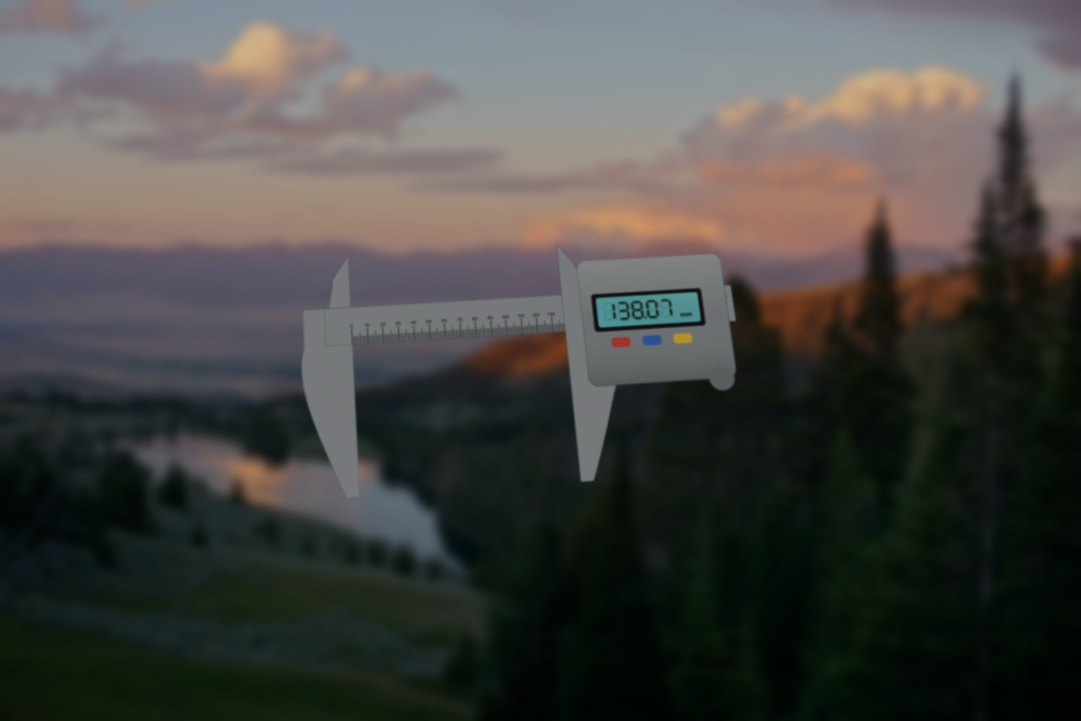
138.07 mm
